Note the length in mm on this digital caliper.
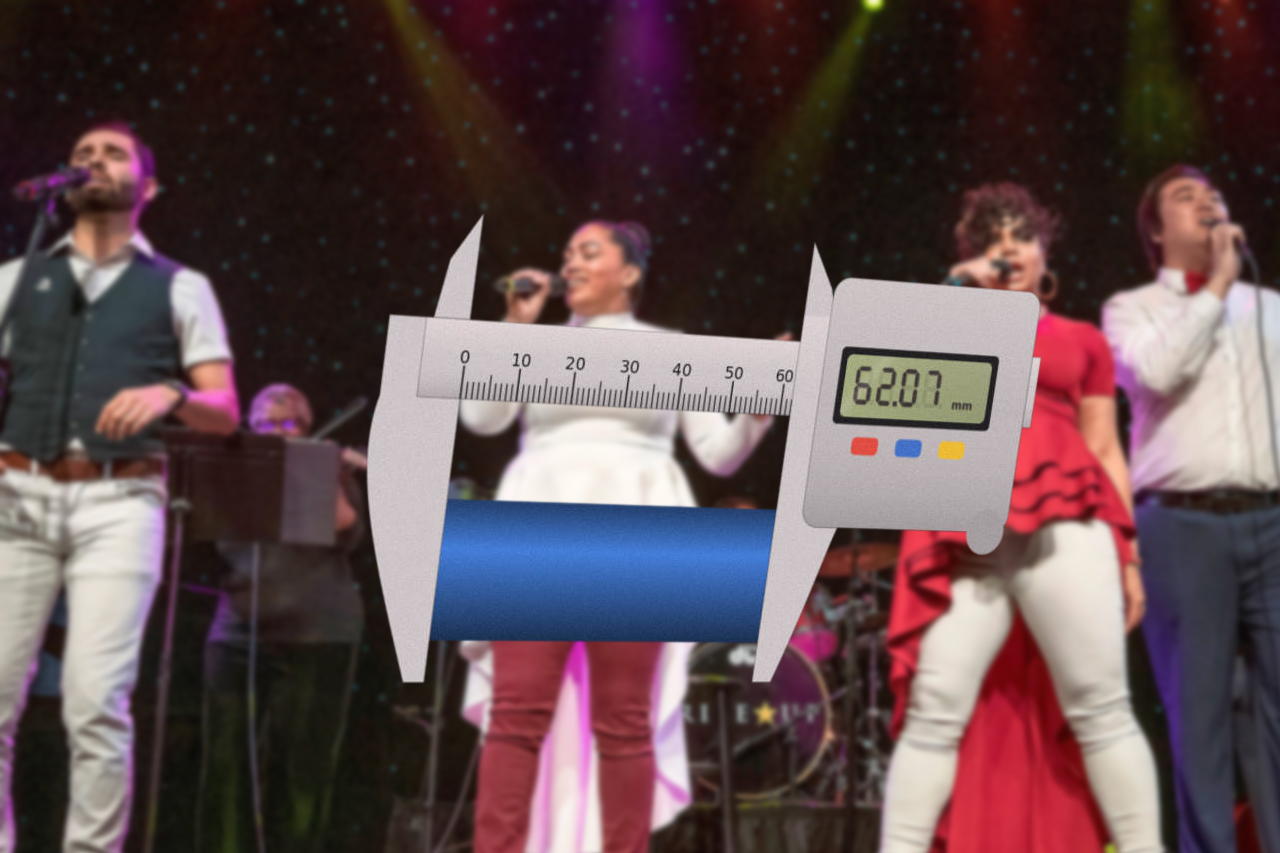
62.07 mm
